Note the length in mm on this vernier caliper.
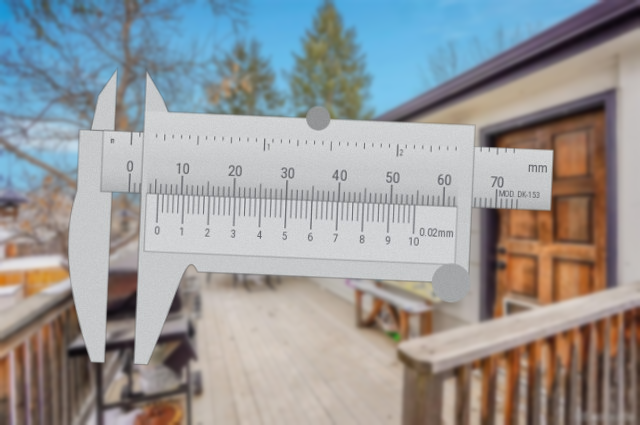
5.5 mm
